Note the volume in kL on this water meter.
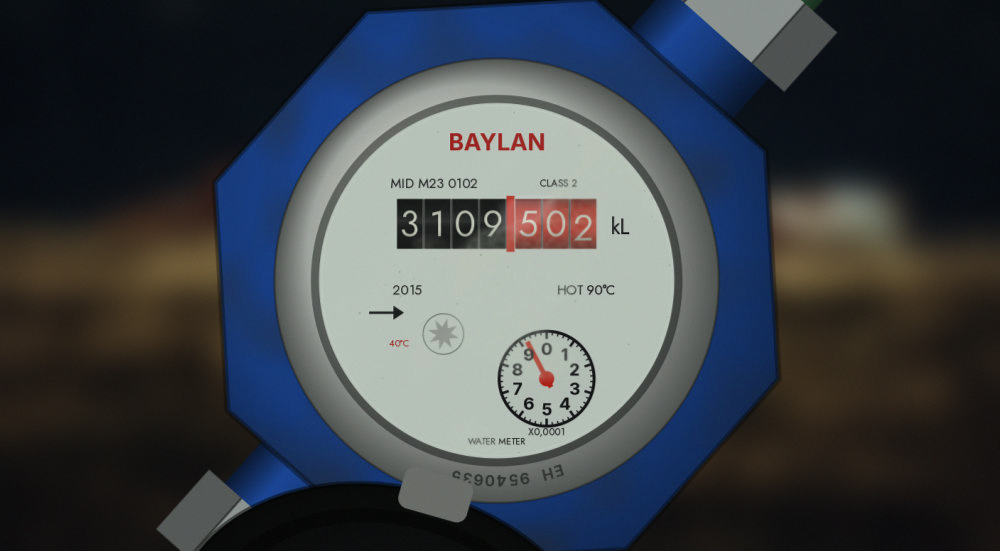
3109.5019 kL
